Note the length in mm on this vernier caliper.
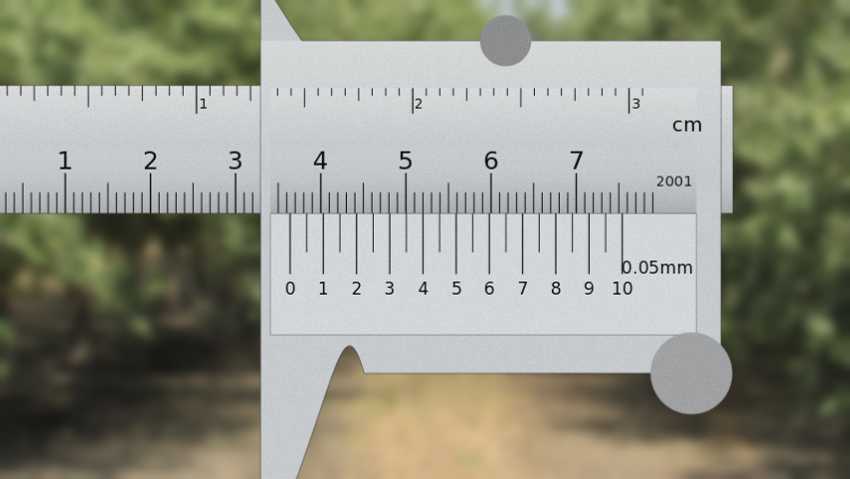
36.4 mm
